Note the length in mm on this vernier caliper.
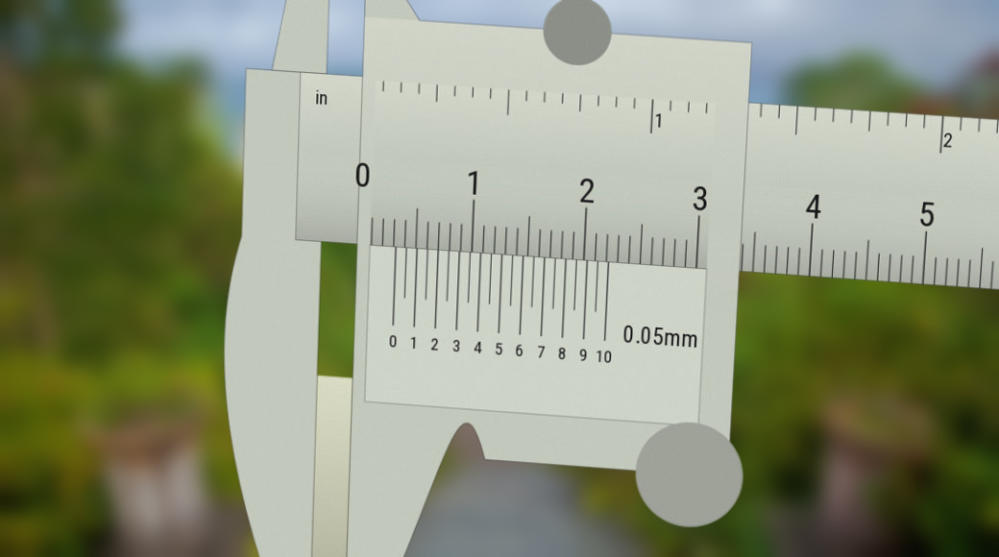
3.2 mm
